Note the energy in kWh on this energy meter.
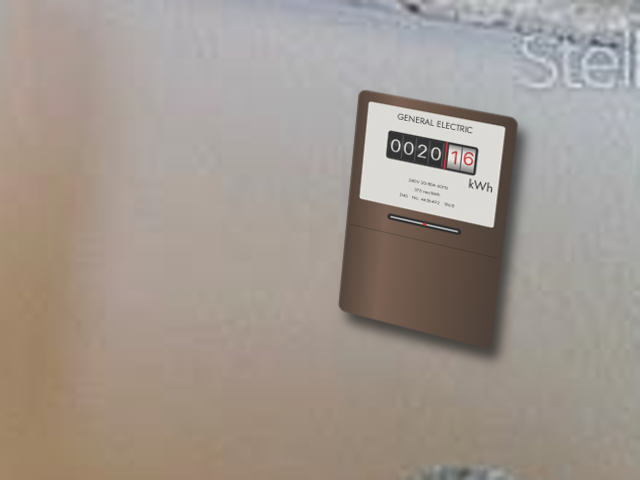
20.16 kWh
